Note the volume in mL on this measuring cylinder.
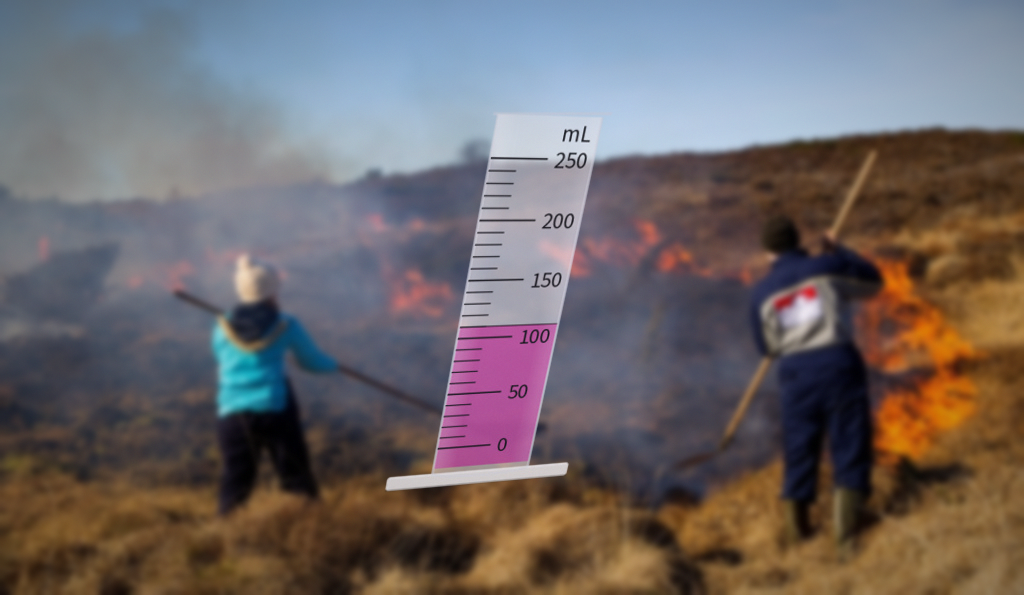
110 mL
